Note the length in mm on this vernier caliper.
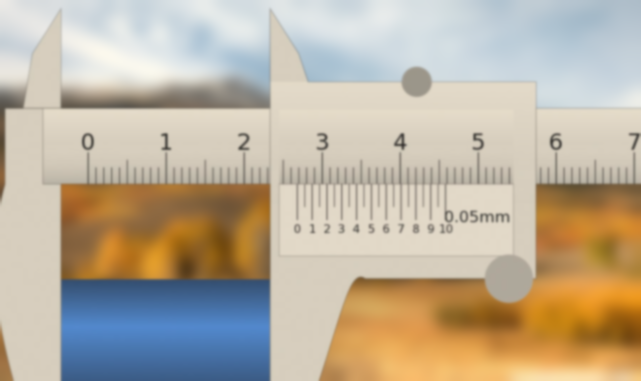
26.8 mm
